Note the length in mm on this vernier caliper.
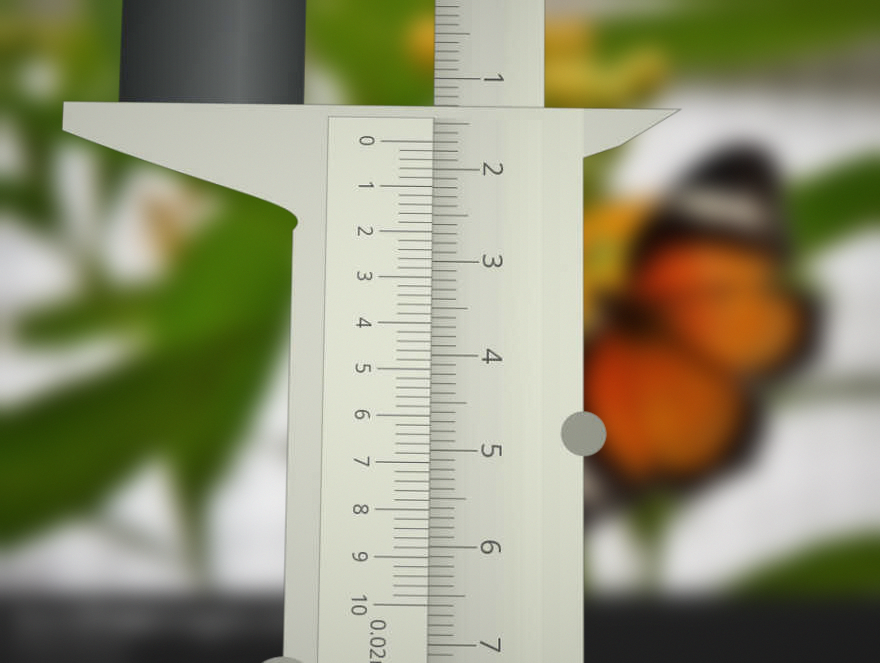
17.0 mm
